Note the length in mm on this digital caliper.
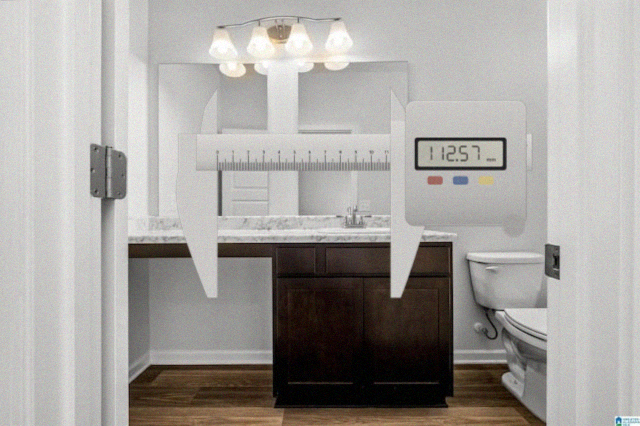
112.57 mm
